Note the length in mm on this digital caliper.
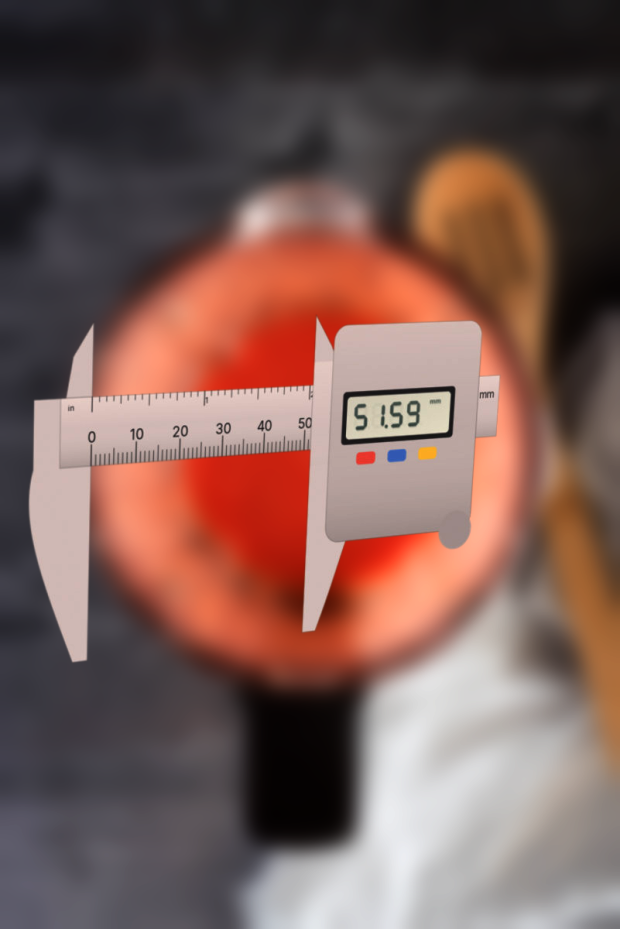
51.59 mm
